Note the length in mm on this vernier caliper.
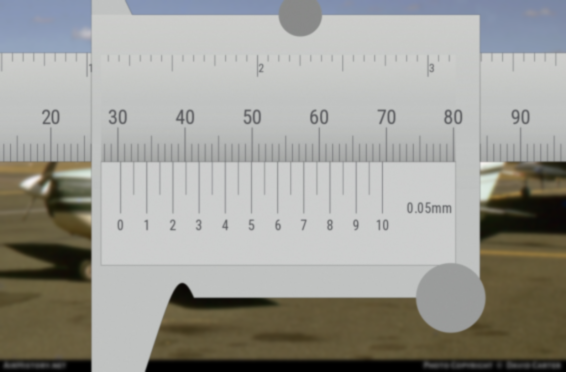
30.4 mm
